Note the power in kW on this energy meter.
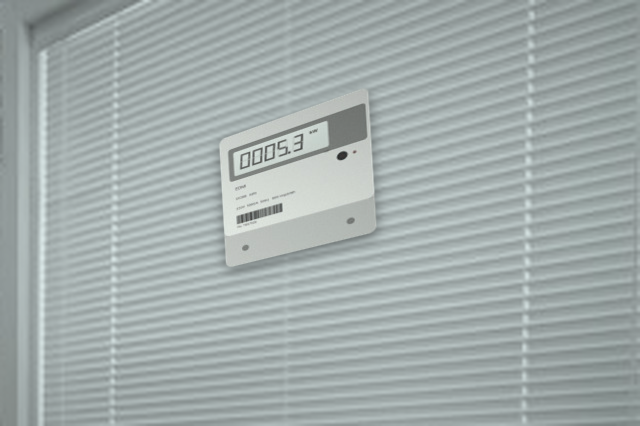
5.3 kW
